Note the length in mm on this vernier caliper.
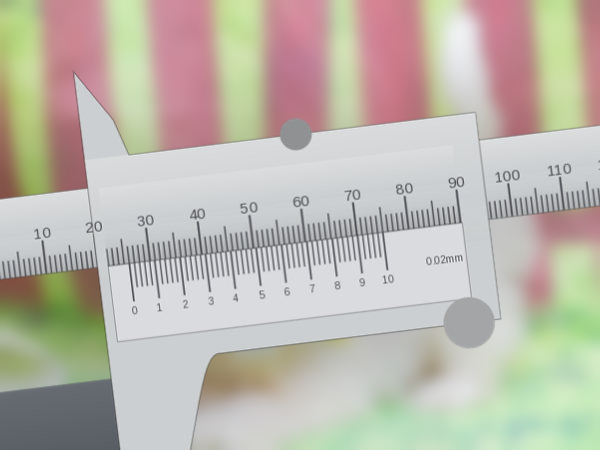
26.0 mm
